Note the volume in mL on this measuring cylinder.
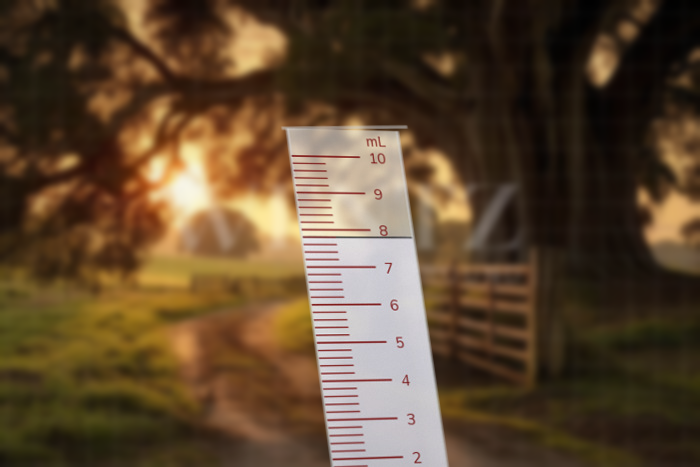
7.8 mL
